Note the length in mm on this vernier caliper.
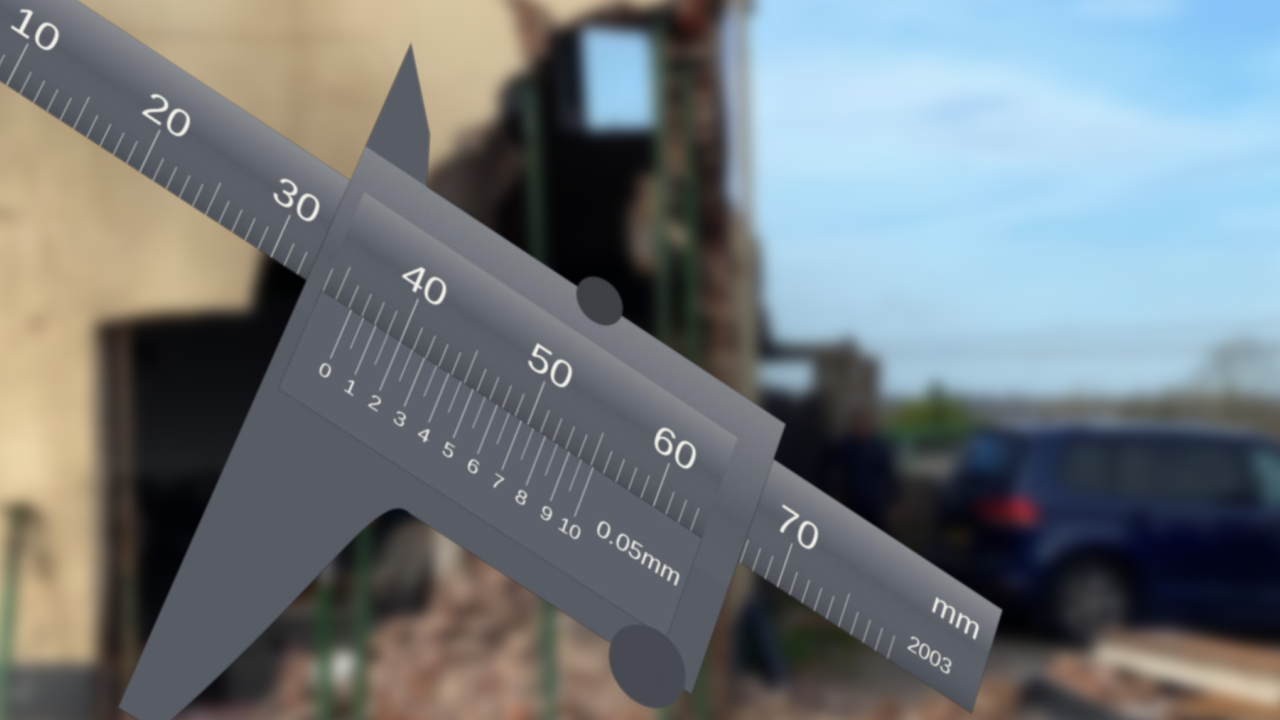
36.2 mm
